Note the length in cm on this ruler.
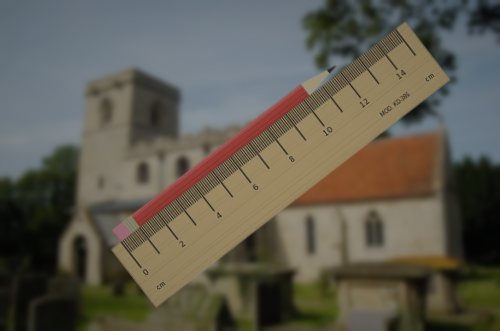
12 cm
